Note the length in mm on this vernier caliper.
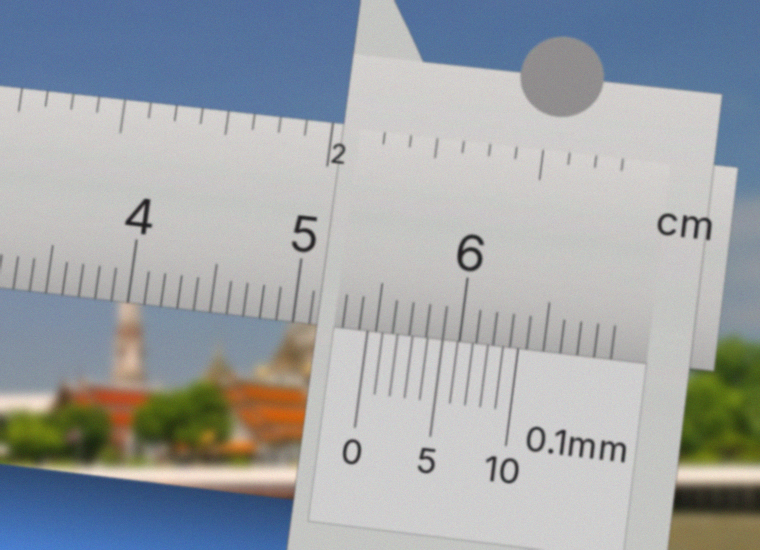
54.5 mm
